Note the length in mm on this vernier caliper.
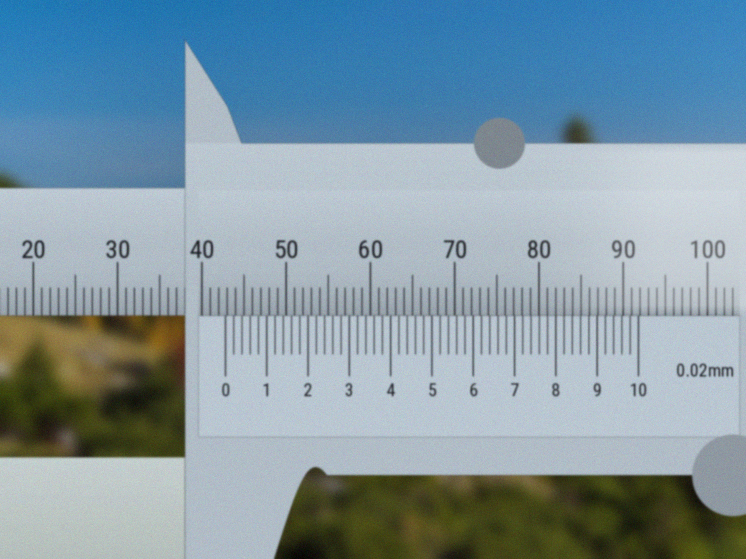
42.8 mm
